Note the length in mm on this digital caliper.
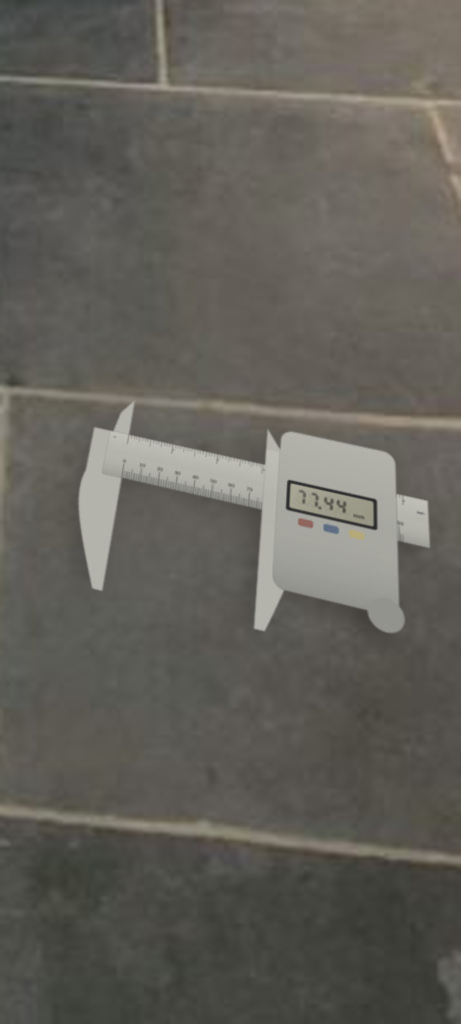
77.44 mm
